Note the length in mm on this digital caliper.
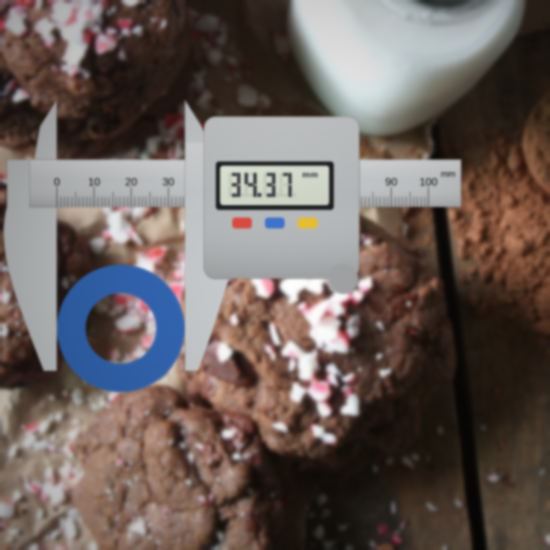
34.37 mm
